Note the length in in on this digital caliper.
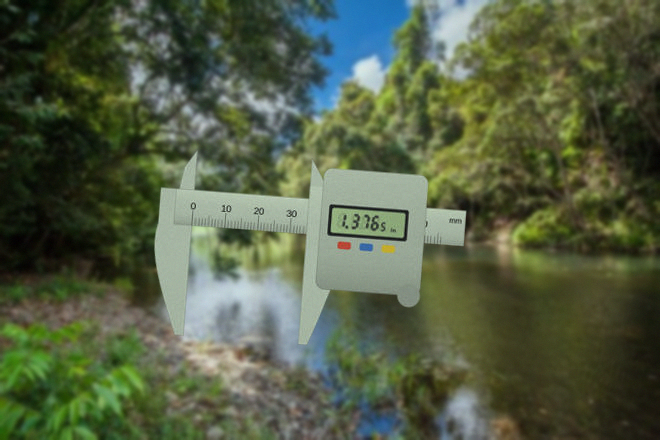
1.3765 in
